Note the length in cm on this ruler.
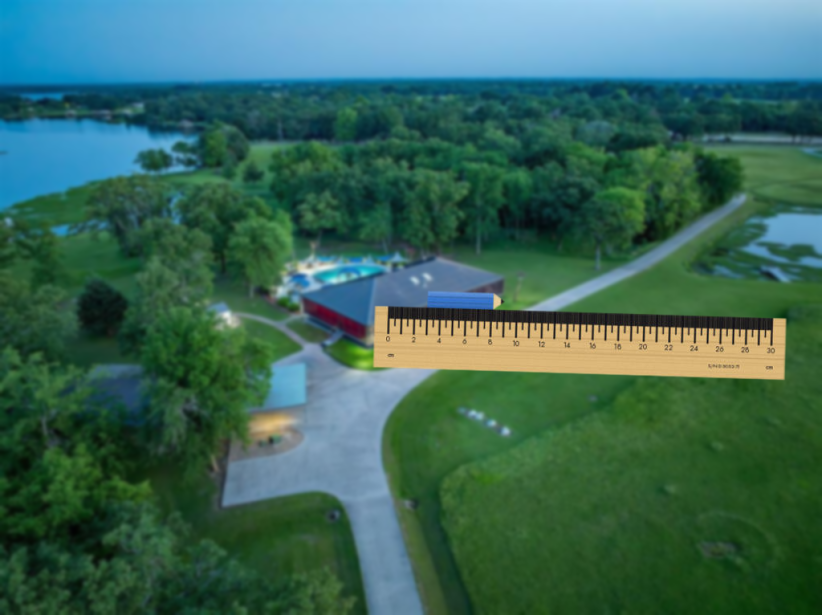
6 cm
